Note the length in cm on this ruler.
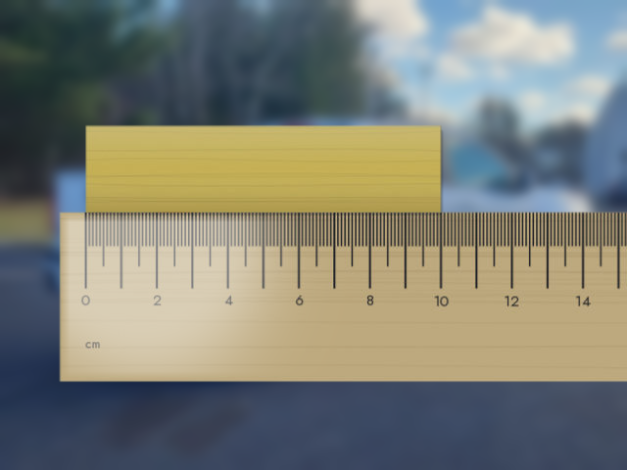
10 cm
